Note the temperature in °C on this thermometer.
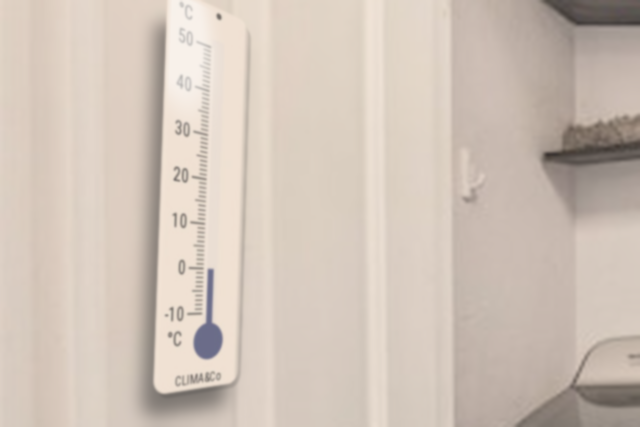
0 °C
